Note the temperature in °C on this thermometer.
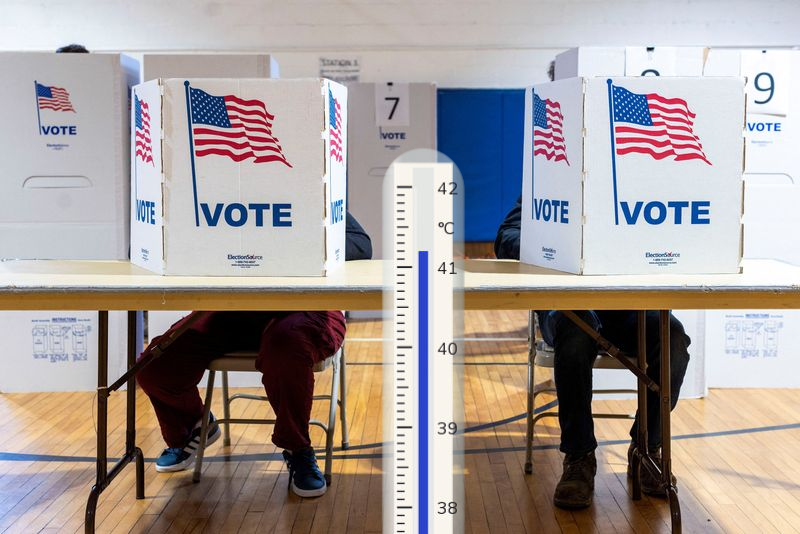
41.2 °C
